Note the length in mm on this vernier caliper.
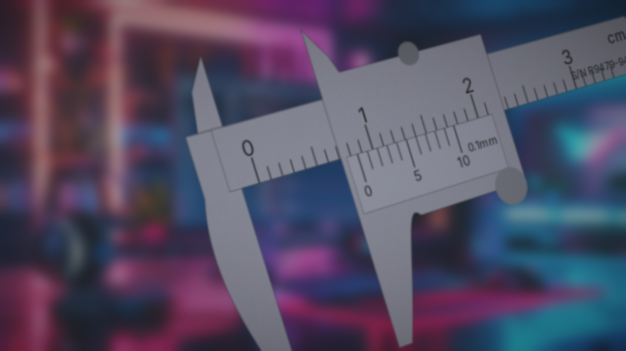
8.6 mm
